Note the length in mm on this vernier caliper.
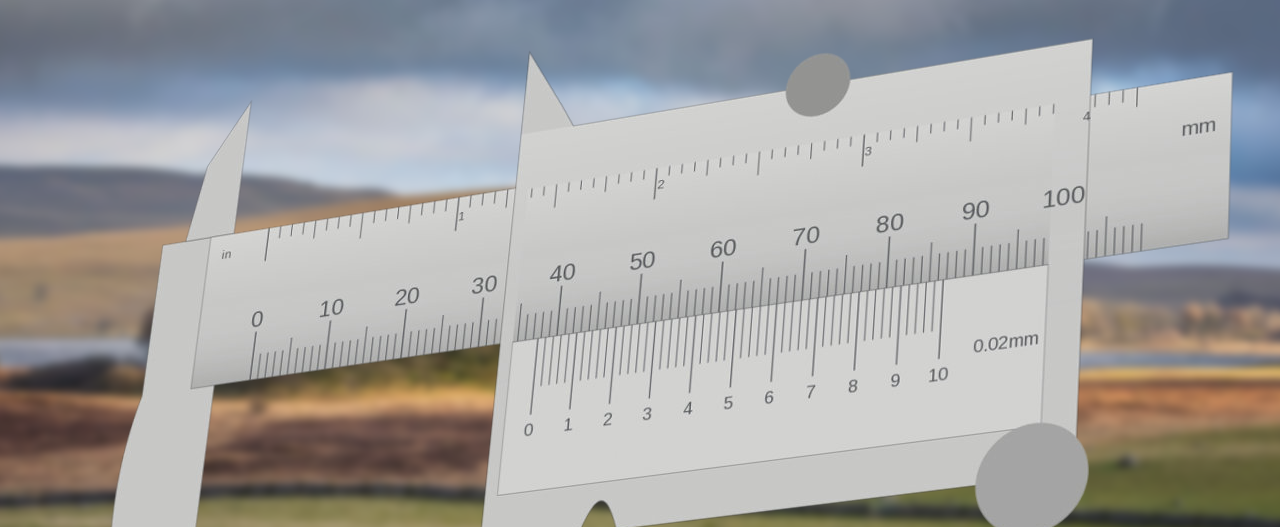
37.6 mm
